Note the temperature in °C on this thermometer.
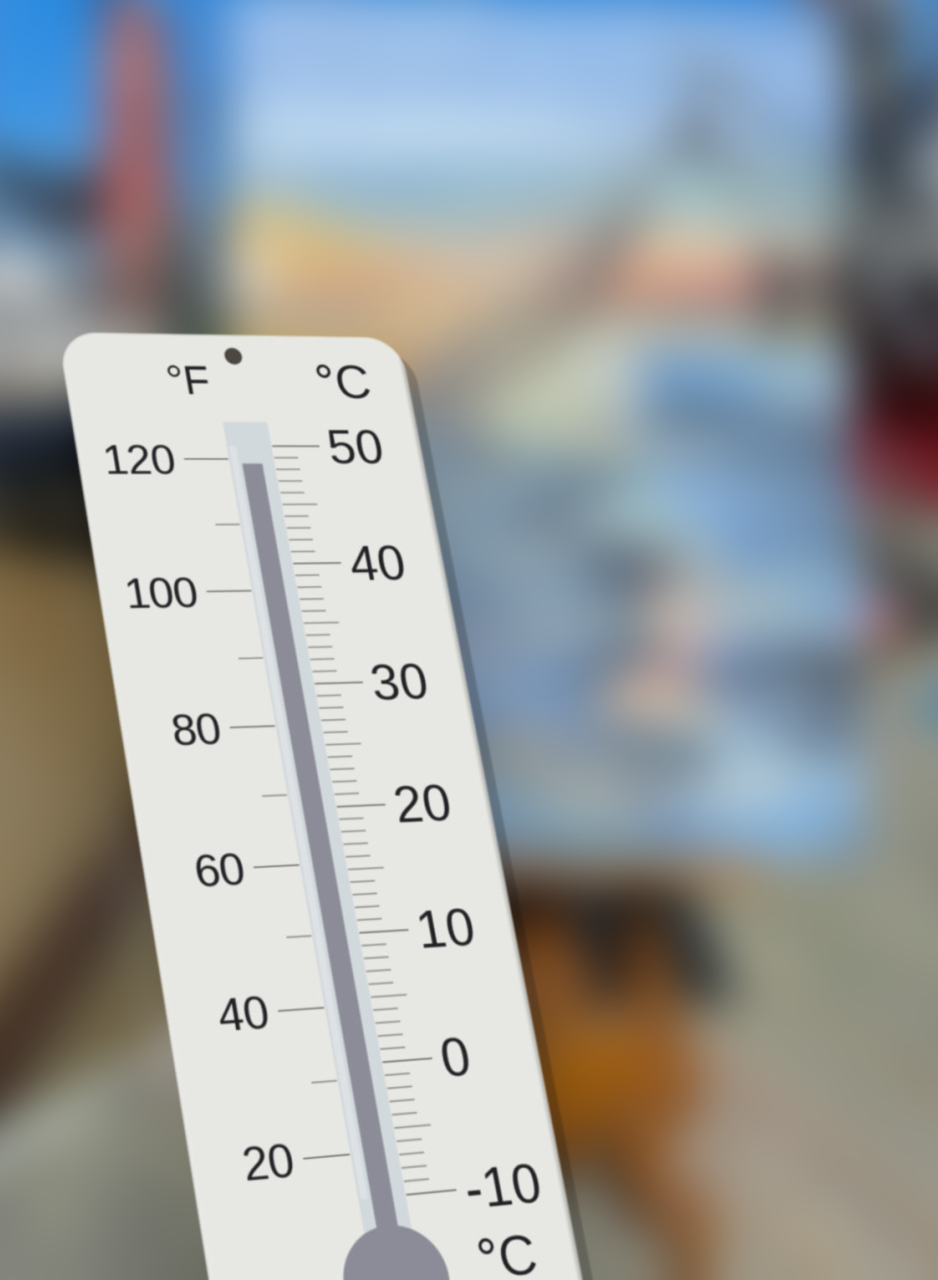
48.5 °C
